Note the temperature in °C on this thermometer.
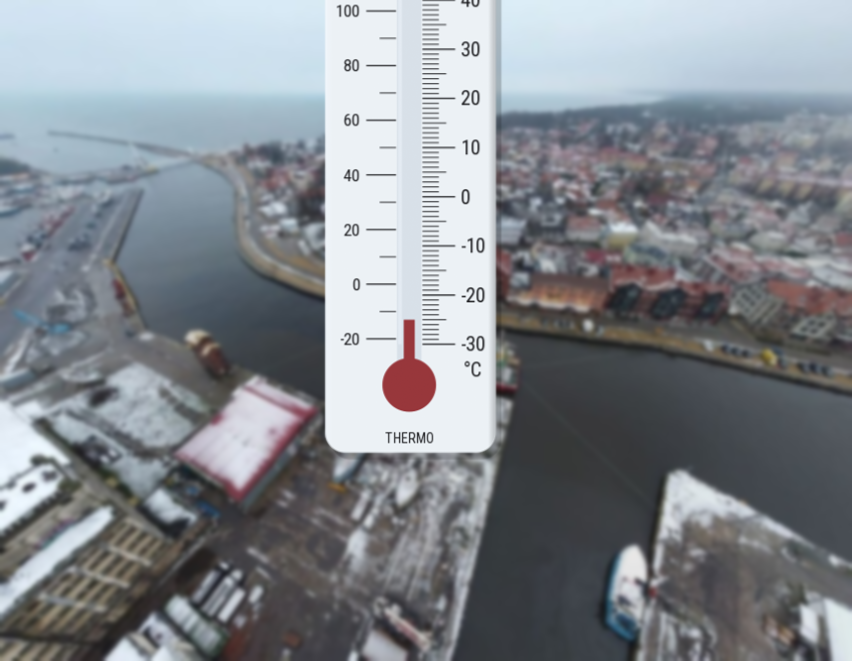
-25 °C
